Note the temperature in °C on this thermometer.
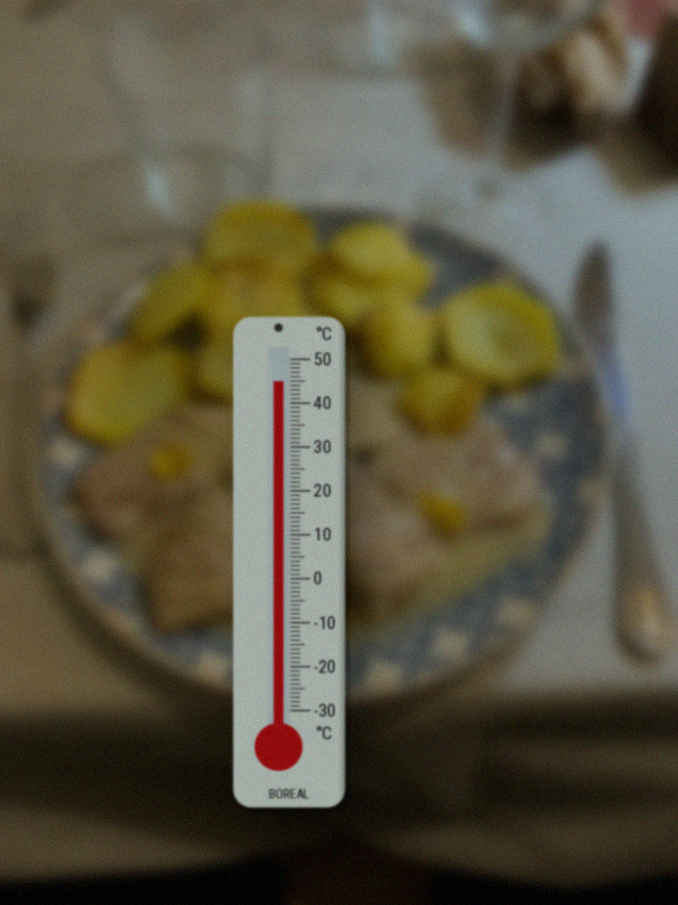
45 °C
